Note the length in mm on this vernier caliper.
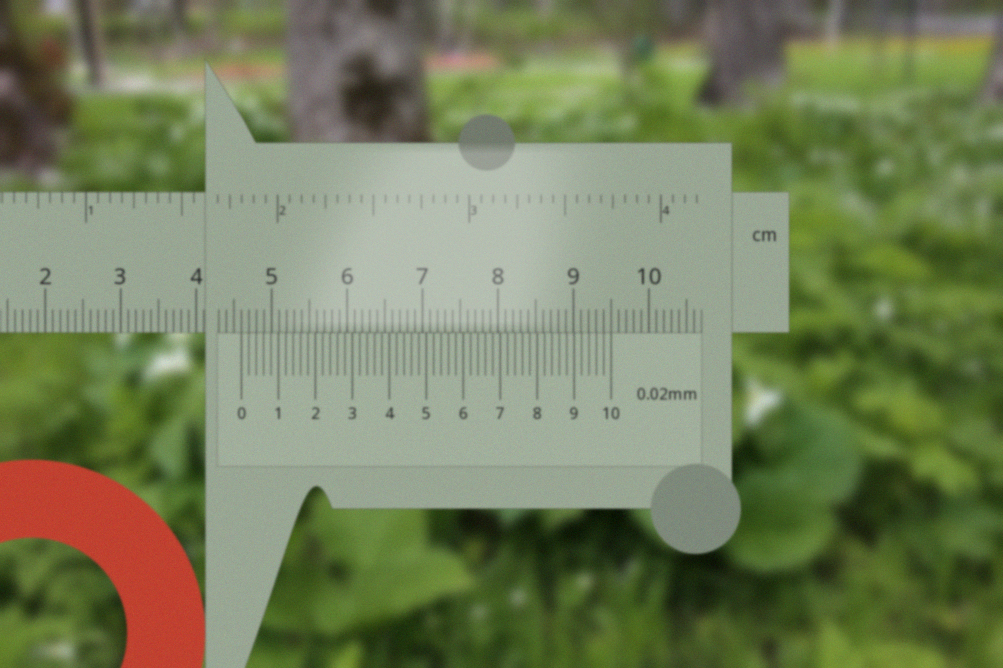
46.0 mm
